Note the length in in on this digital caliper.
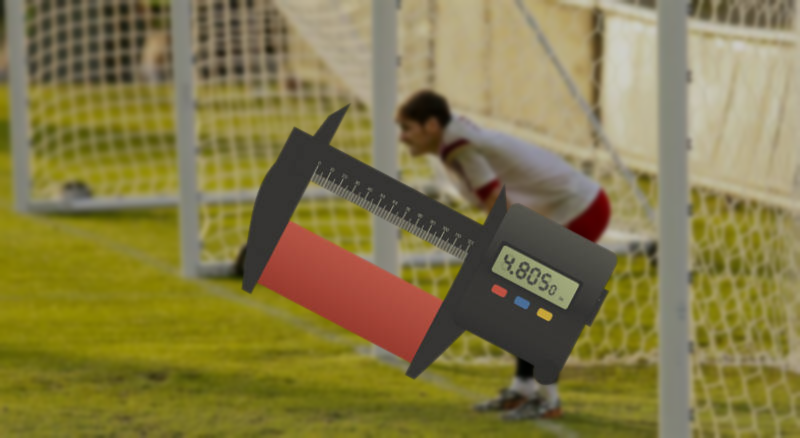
4.8050 in
